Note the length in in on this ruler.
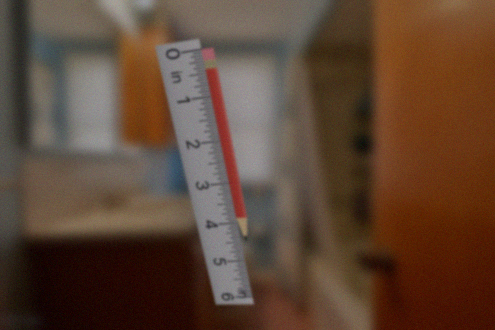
4.5 in
